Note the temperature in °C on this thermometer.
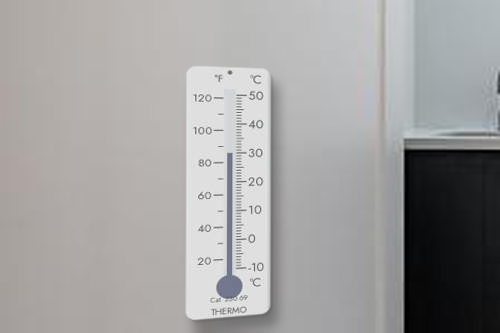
30 °C
